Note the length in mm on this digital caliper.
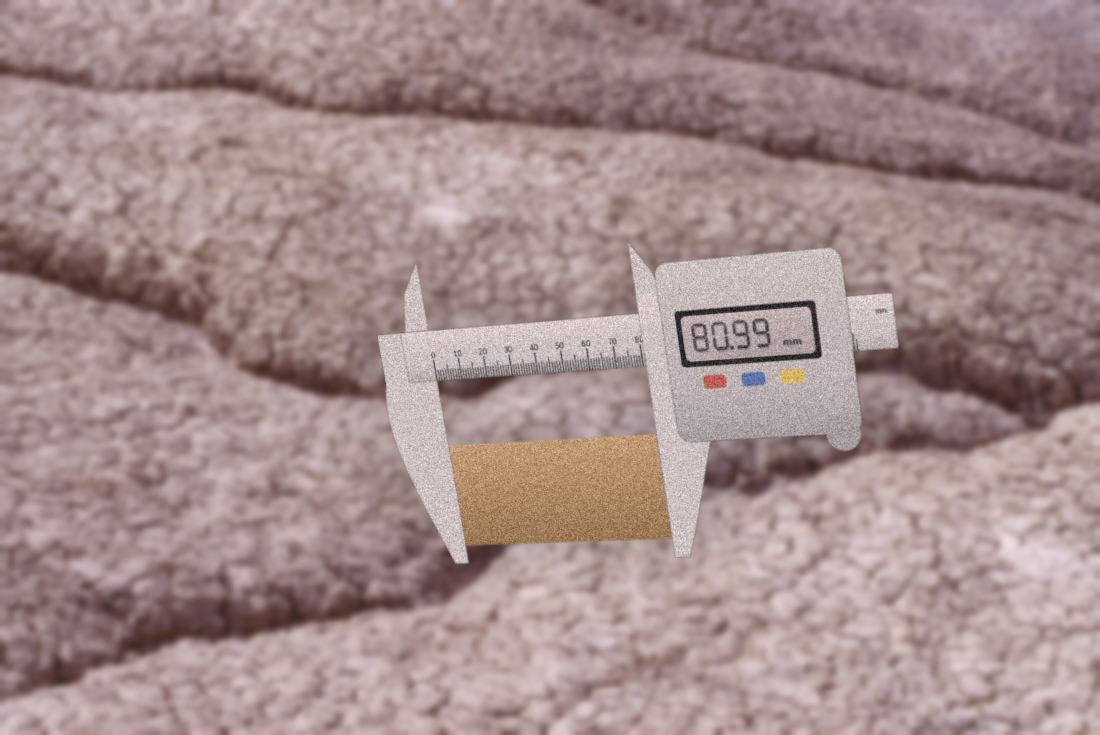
80.99 mm
